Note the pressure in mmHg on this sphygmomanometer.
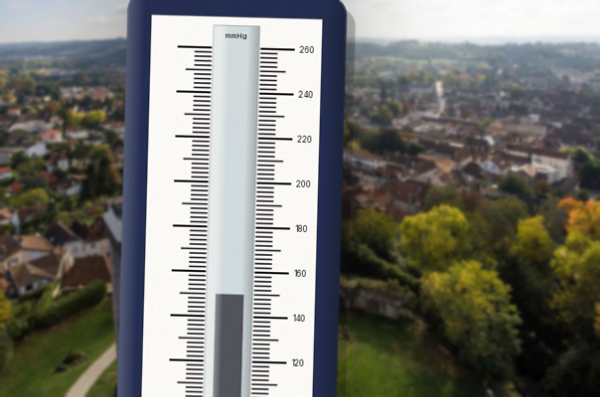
150 mmHg
